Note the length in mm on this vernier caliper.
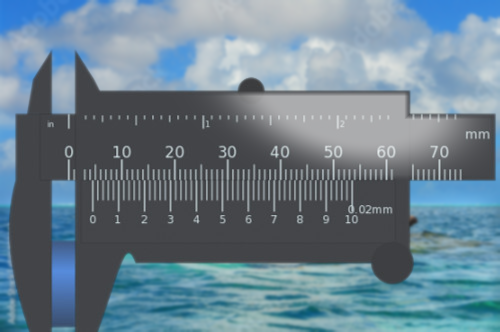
4.5 mm
